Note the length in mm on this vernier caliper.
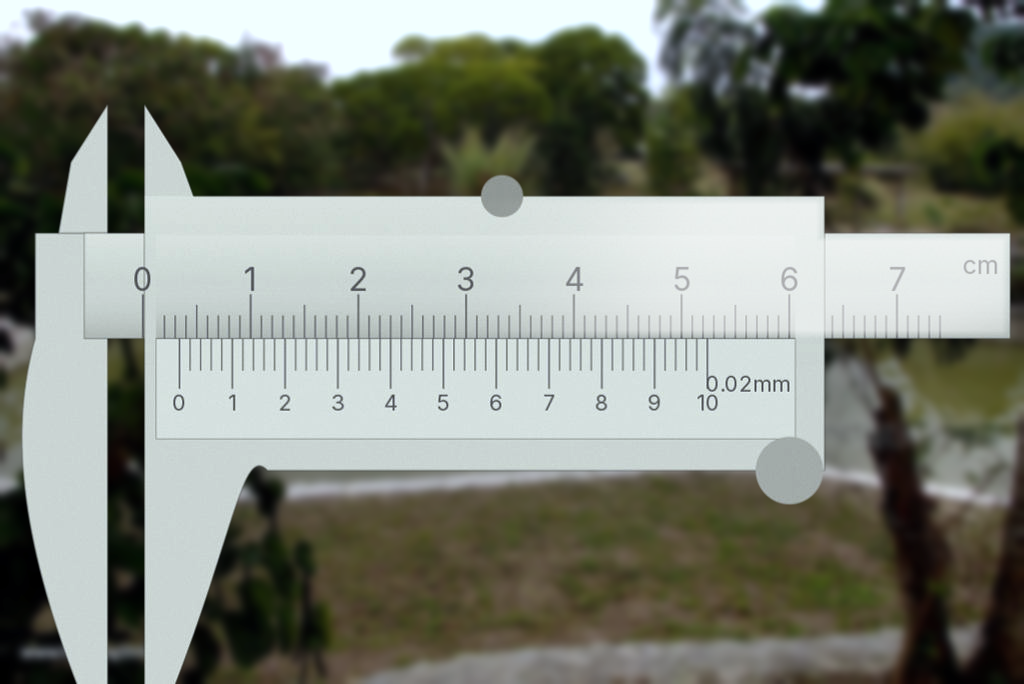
3.4 mm
